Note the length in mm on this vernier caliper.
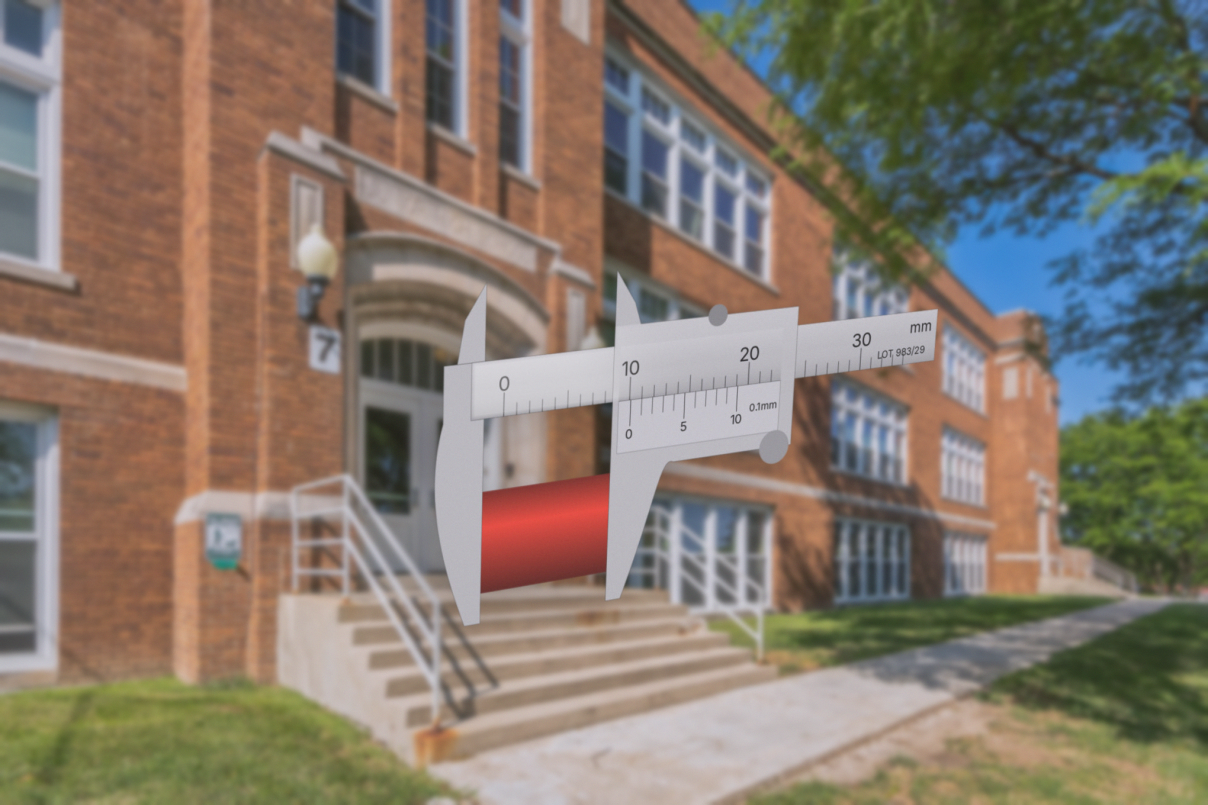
10.1 mm
